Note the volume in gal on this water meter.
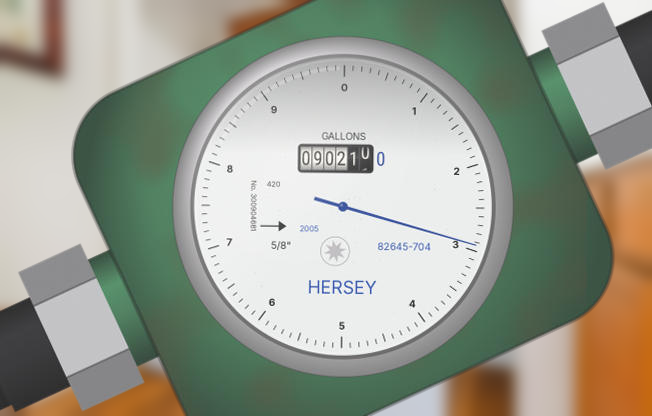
902102.9 gal
